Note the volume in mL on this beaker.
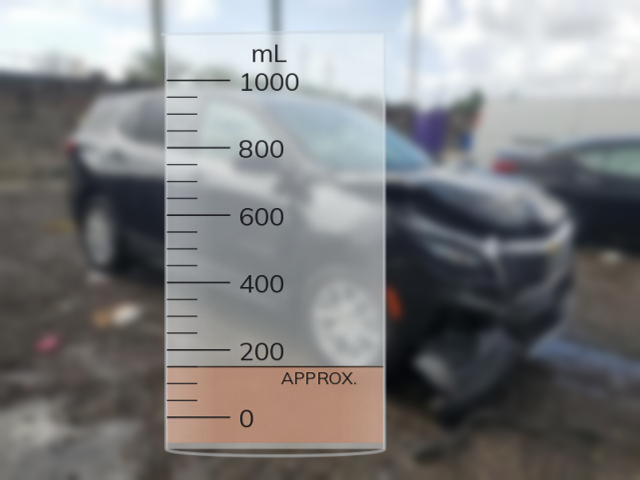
150 mL
